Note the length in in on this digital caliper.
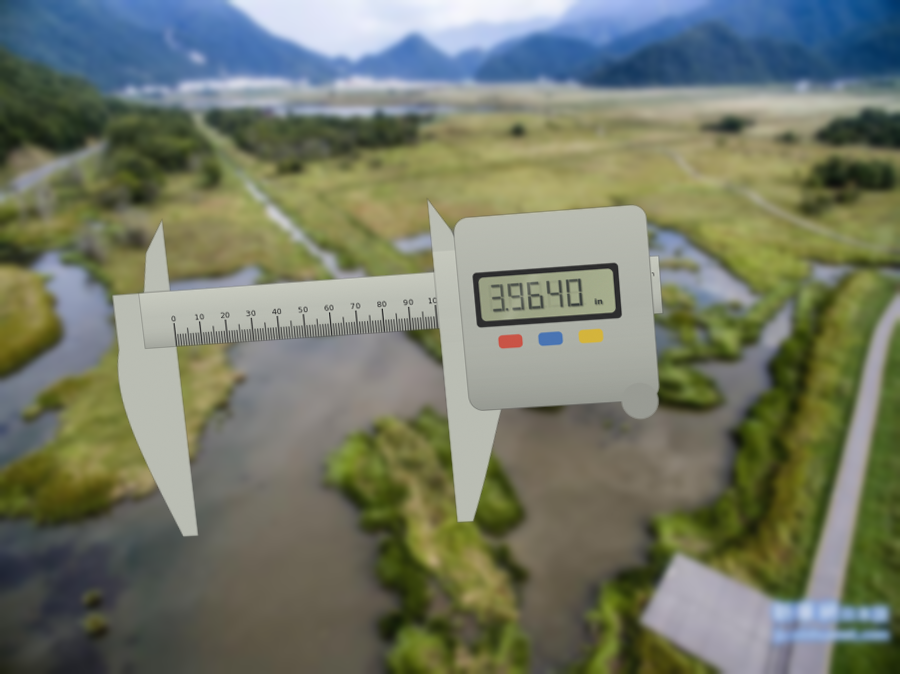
3.9640 in
